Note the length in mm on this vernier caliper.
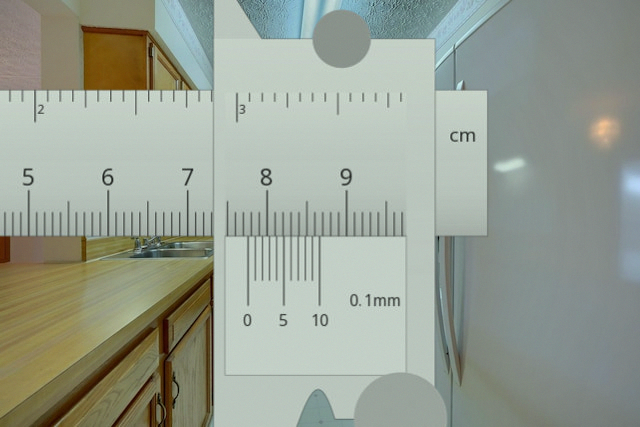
77.6 mm
